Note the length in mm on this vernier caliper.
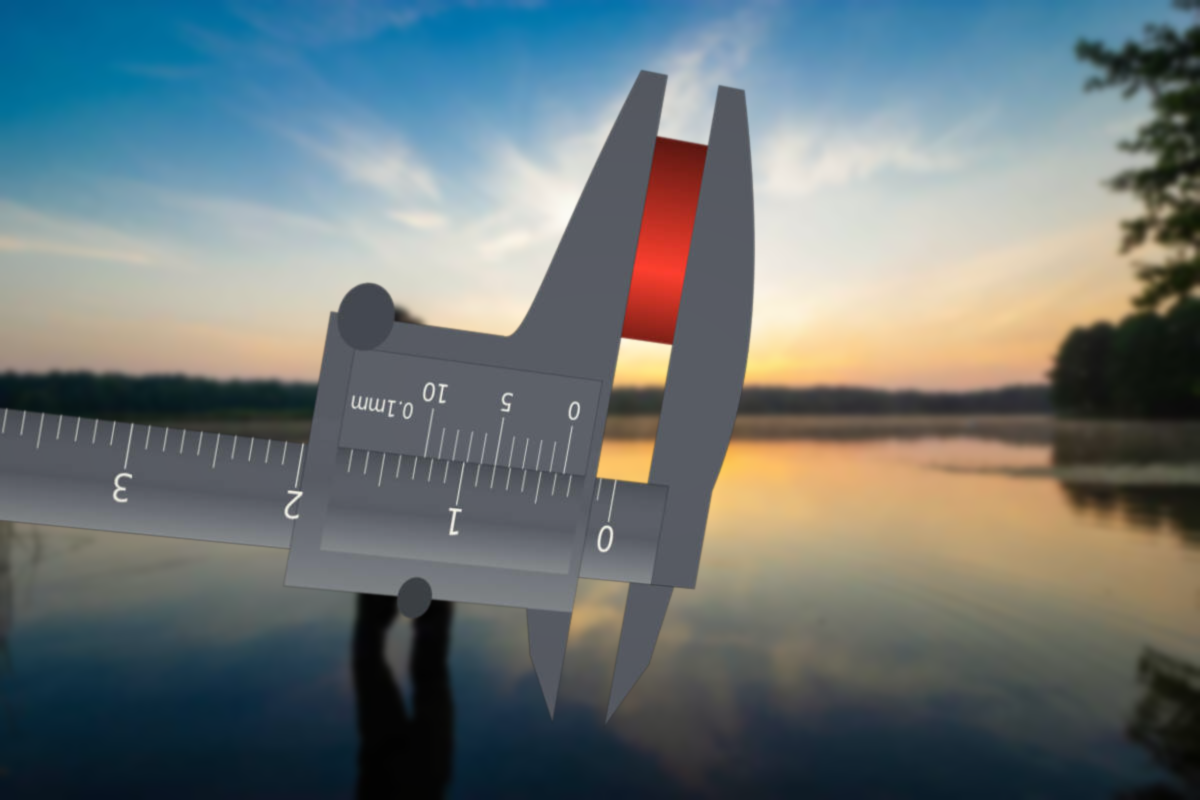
3.5 mm
